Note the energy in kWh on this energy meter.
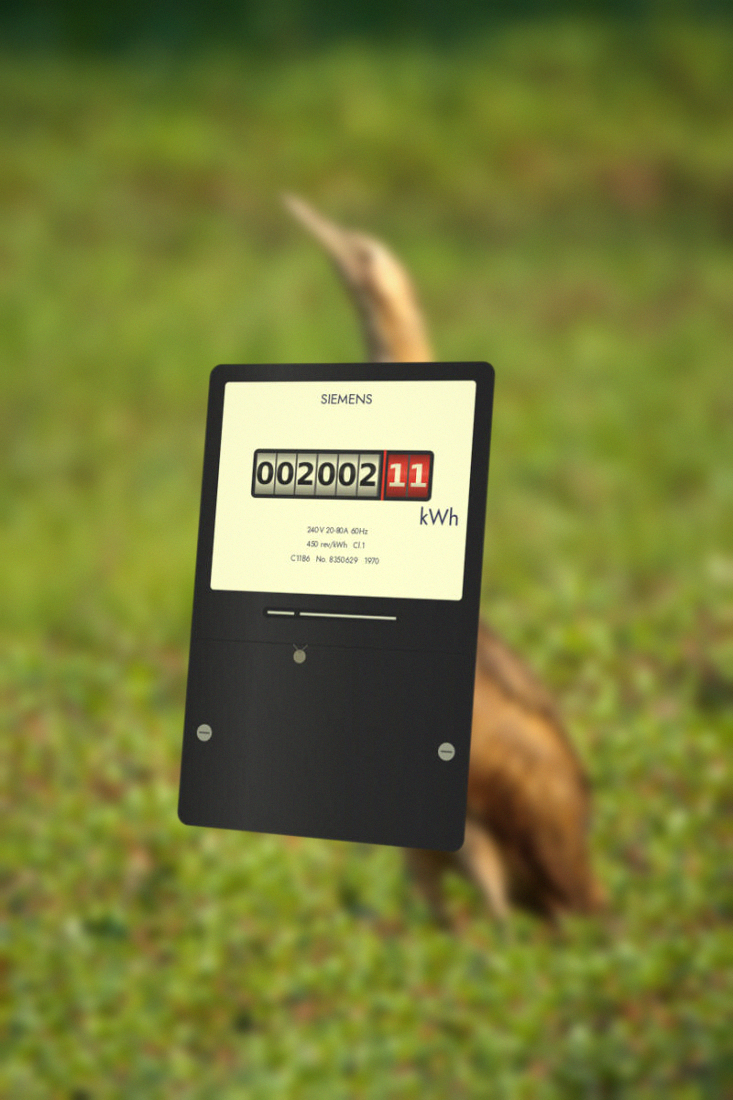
2002.11 kWh
